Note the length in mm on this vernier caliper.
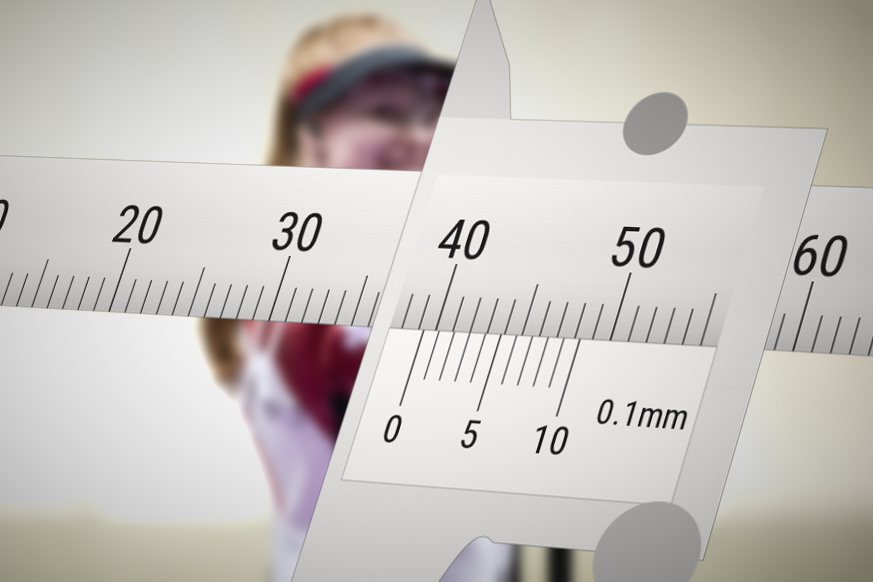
39.3 mm
